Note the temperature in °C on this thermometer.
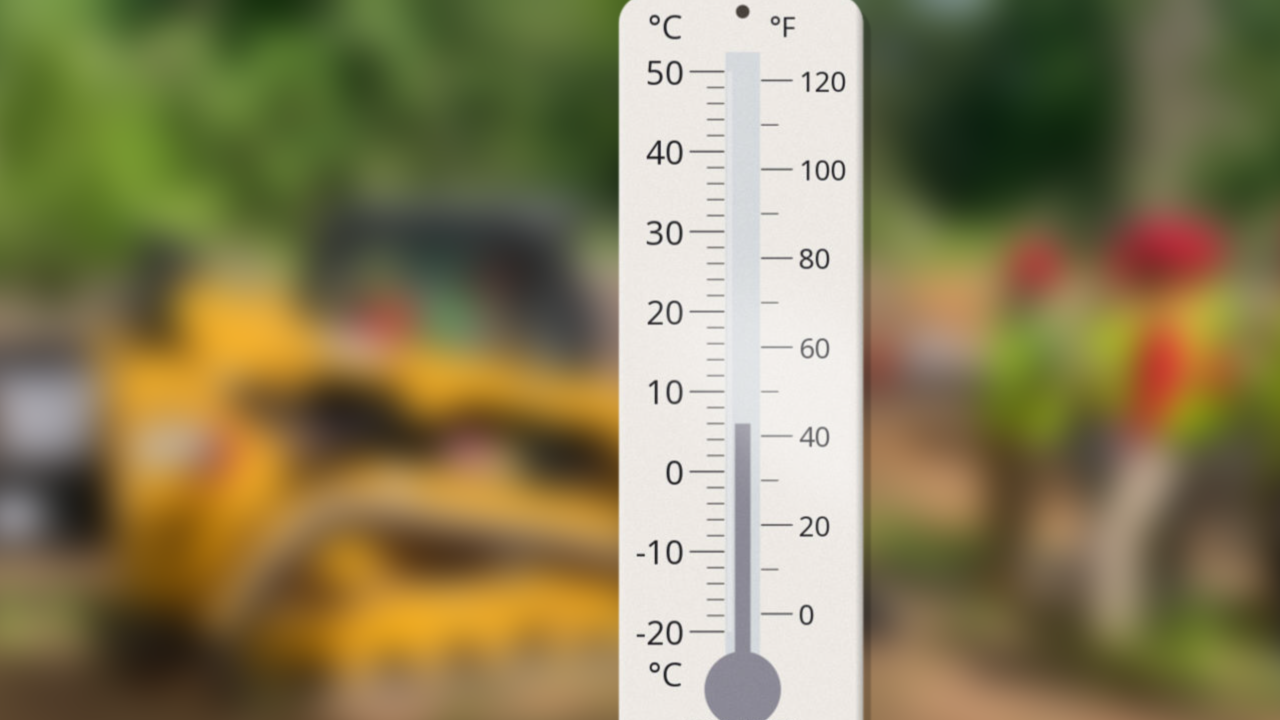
6 °C
